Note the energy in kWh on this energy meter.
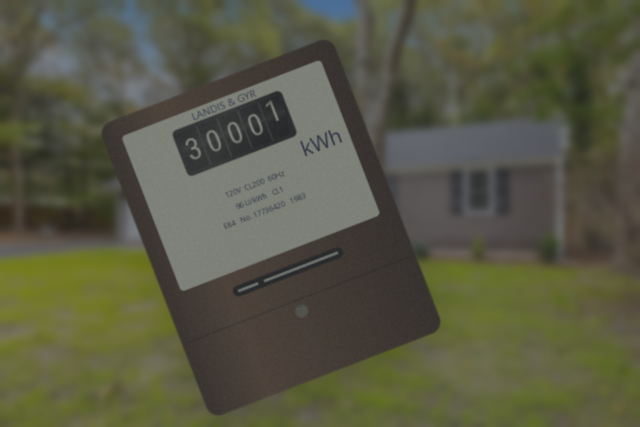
30001 kWh
